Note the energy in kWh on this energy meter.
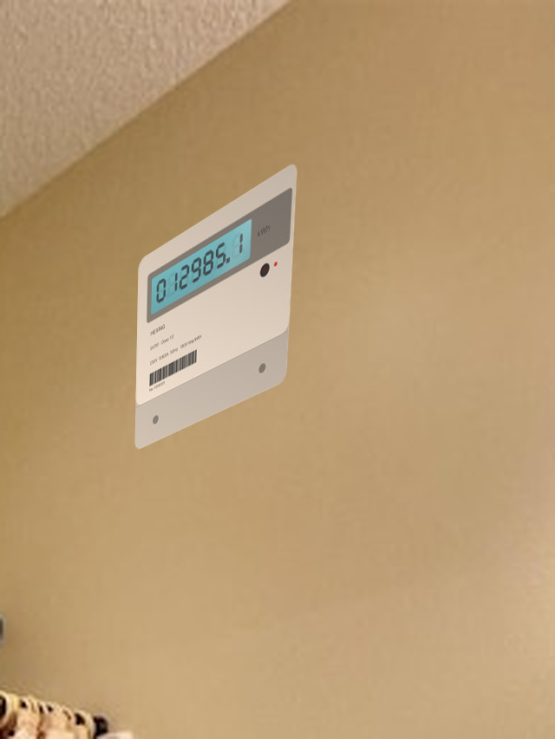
12985.1 kWh
